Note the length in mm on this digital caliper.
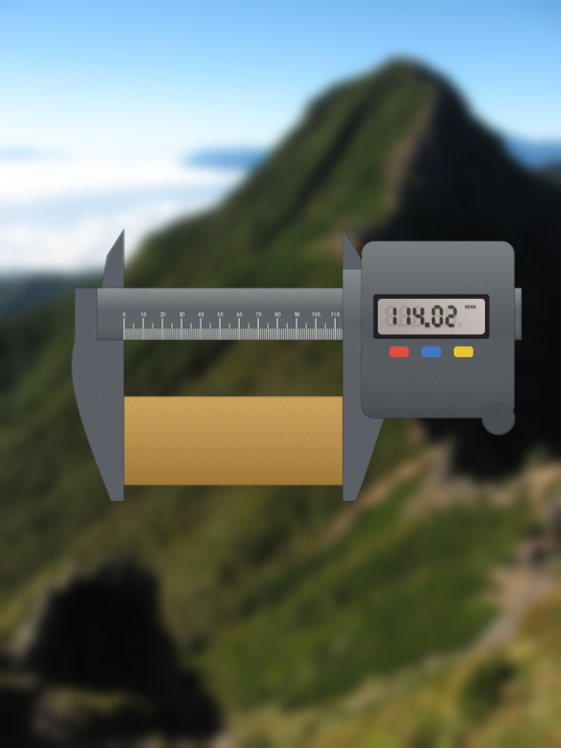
114.02 mm
